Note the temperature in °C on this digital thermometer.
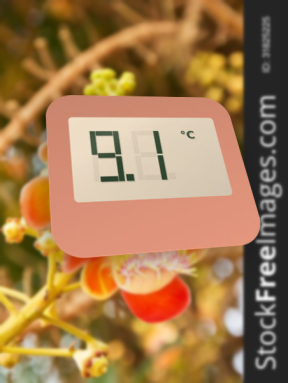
9.1 °C
